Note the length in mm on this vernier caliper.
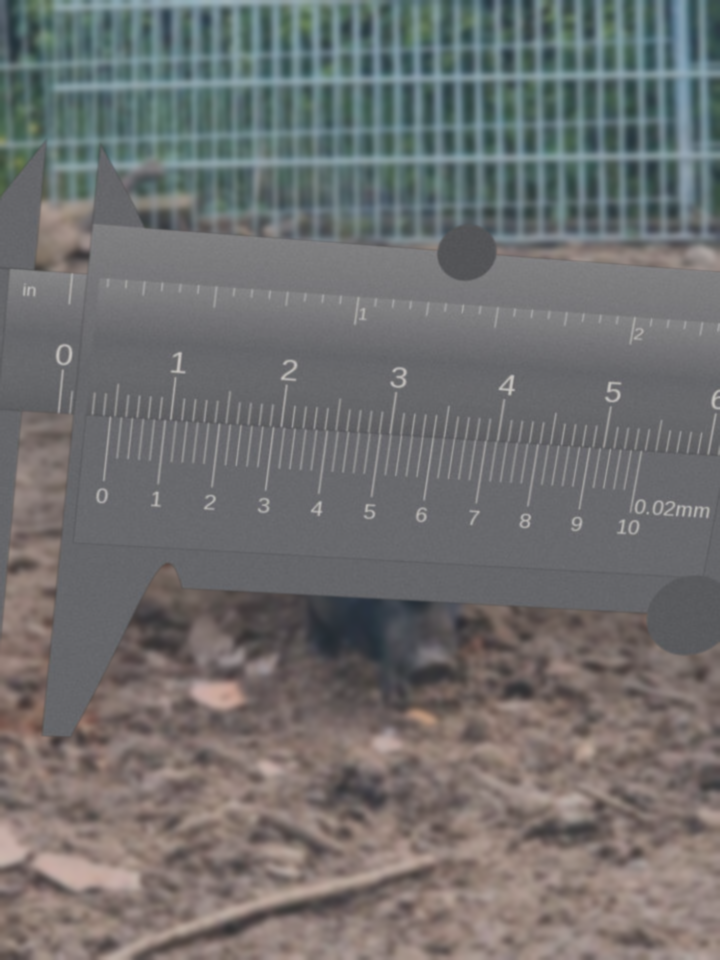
4.6 mm
